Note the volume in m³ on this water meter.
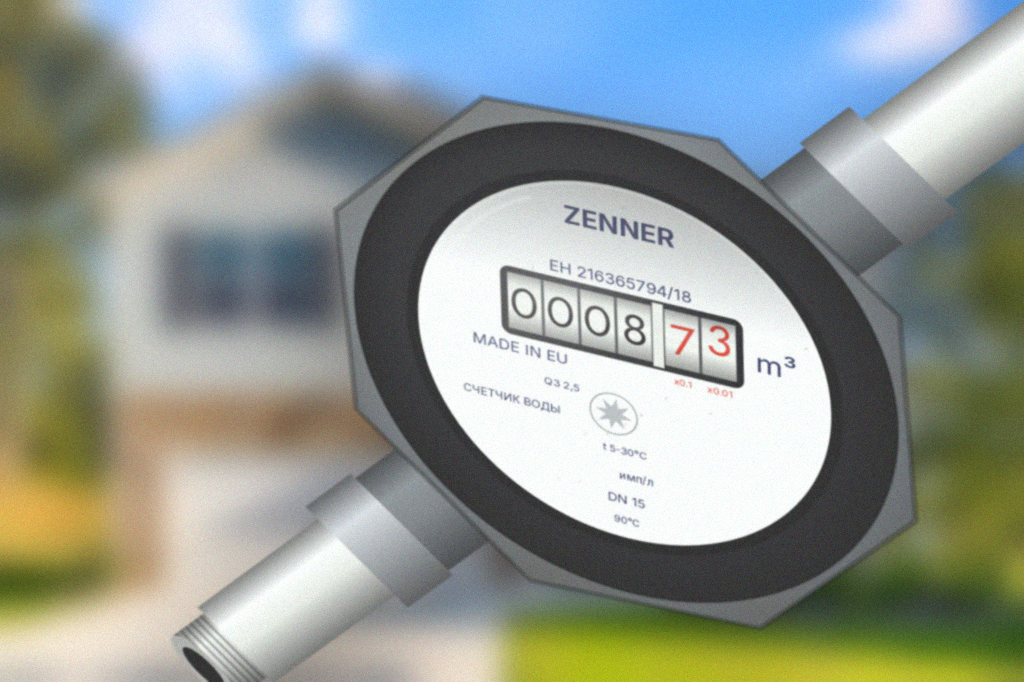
8.73 m³
